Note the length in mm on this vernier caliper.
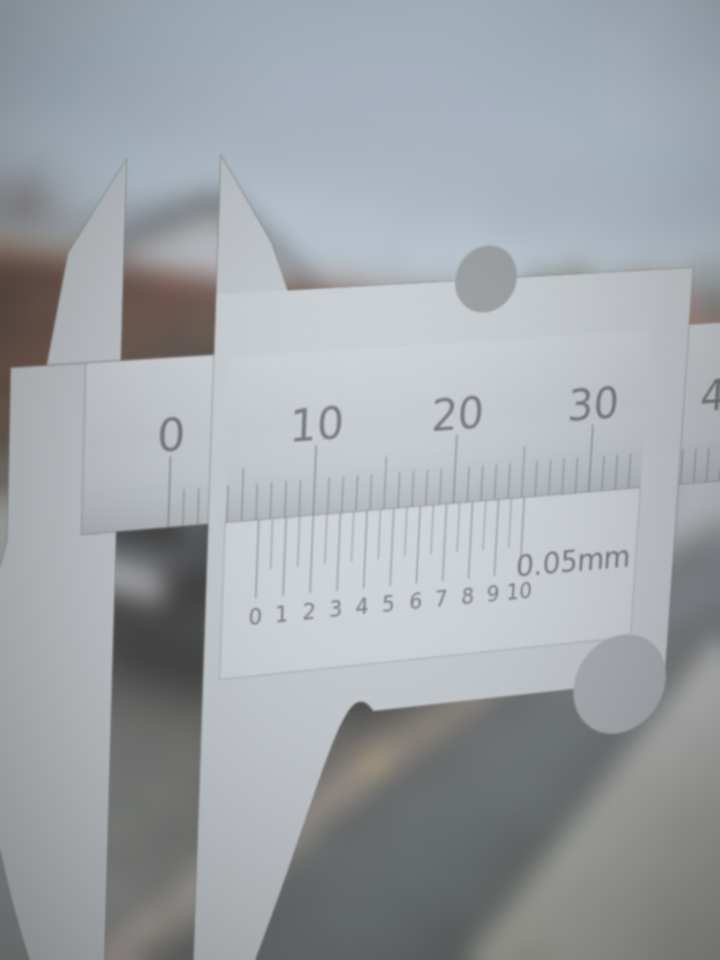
6.2 mm
